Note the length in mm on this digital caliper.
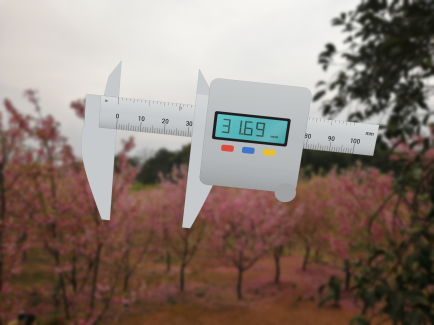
31.69 mm
